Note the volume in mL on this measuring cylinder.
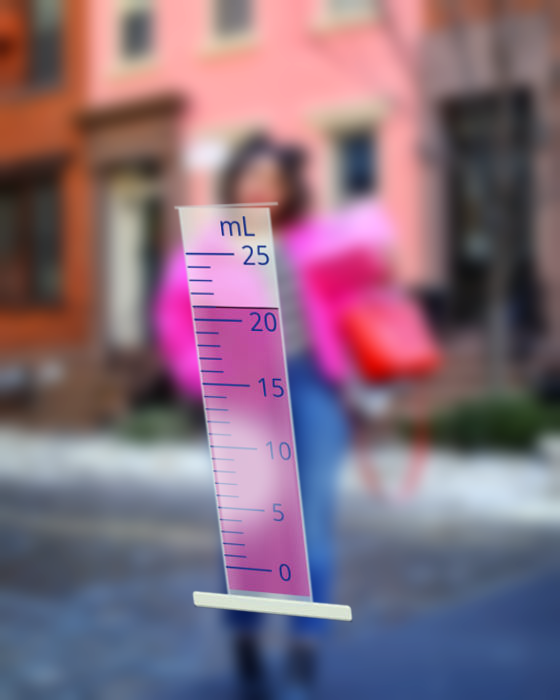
21 mL
